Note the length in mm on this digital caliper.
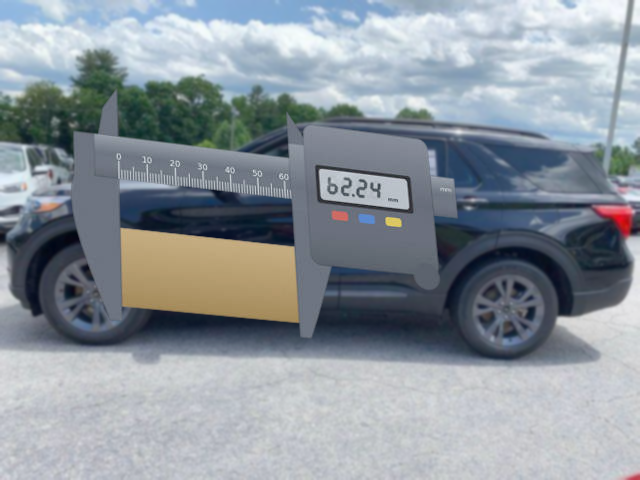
62.24 mm
